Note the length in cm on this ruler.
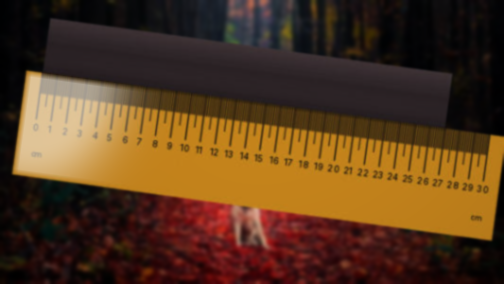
27 cm
